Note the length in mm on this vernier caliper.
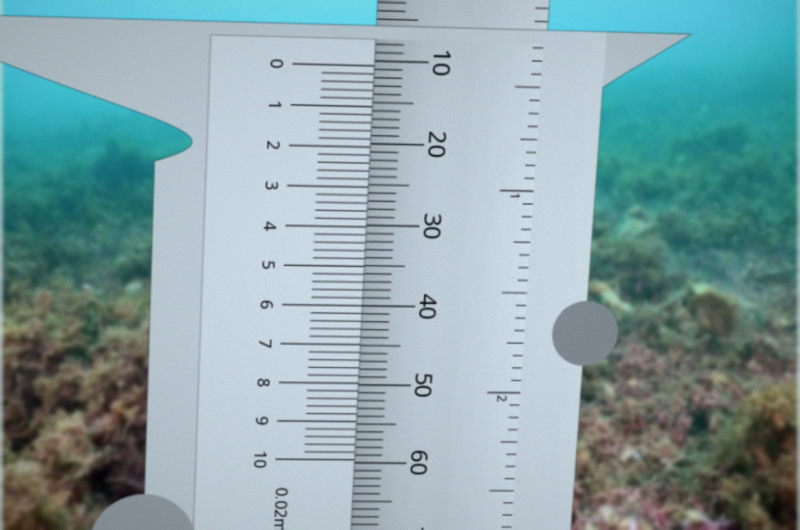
10.6 mm
